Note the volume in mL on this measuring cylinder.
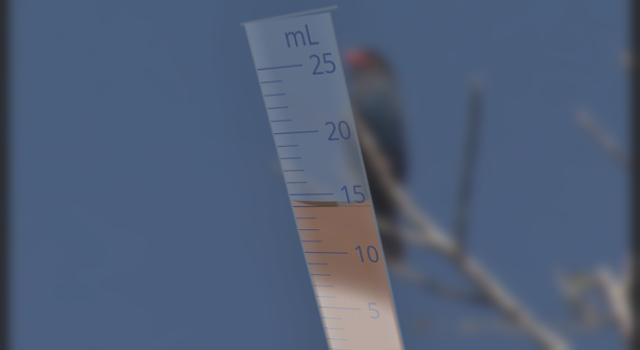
14 mL
